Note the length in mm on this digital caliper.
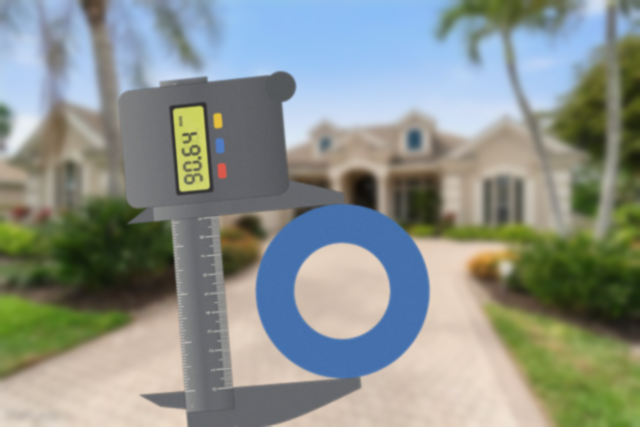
90.64 mm
